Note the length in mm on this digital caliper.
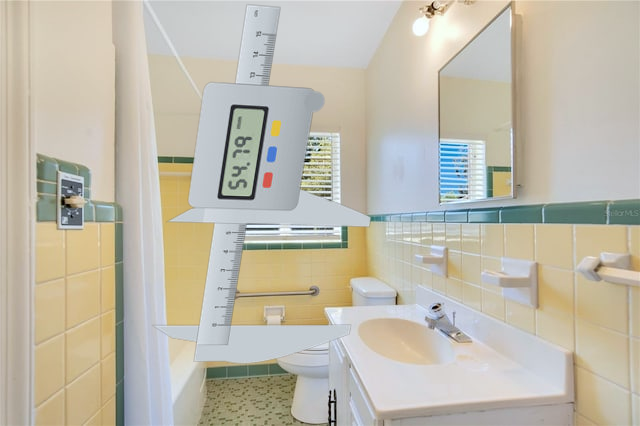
54.79 mm
